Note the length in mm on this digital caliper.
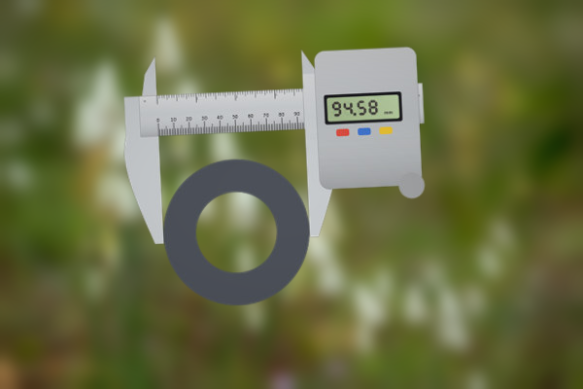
94.58 mm
